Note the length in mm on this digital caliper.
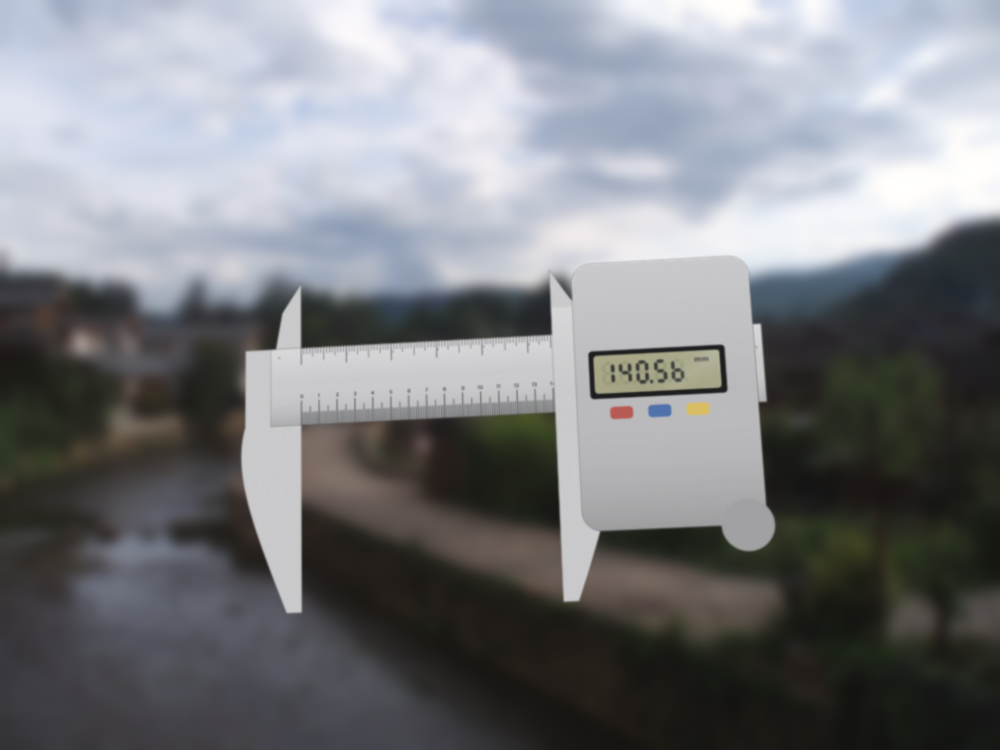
140.56 mm
